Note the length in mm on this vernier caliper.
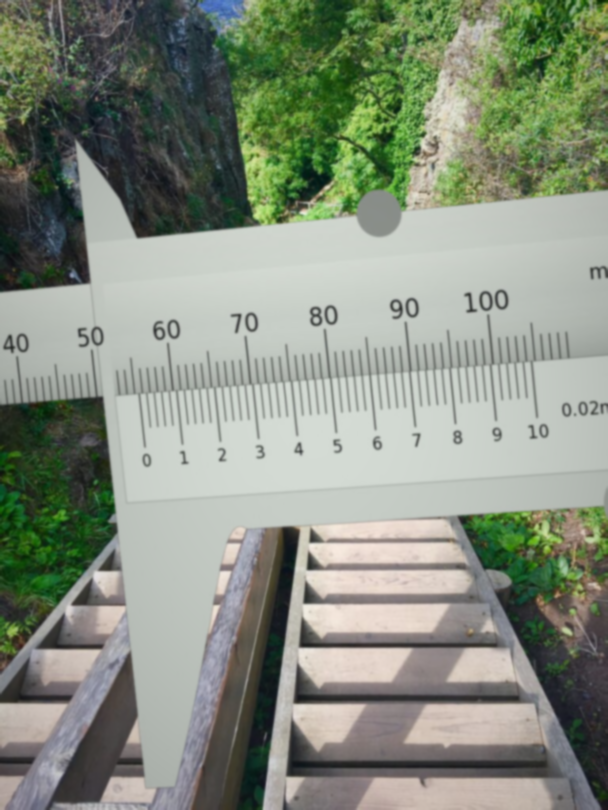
55.6 mm
